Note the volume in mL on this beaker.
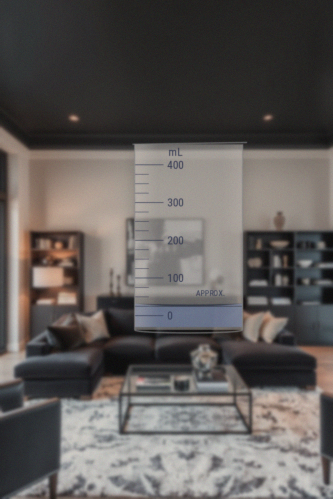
25 mL
